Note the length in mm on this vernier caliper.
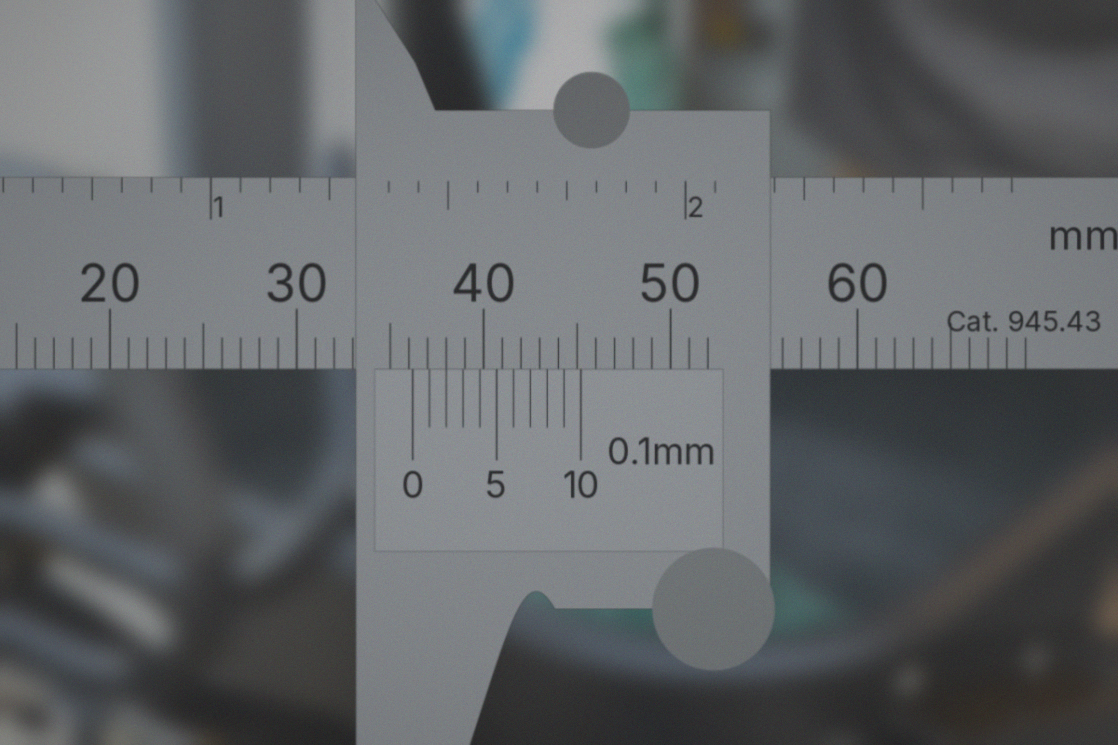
36.2 mm
